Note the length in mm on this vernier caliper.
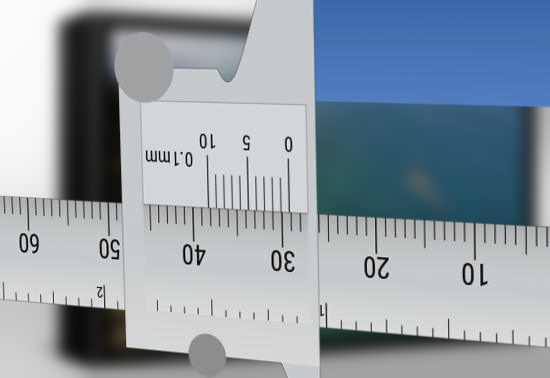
29.2 mm
